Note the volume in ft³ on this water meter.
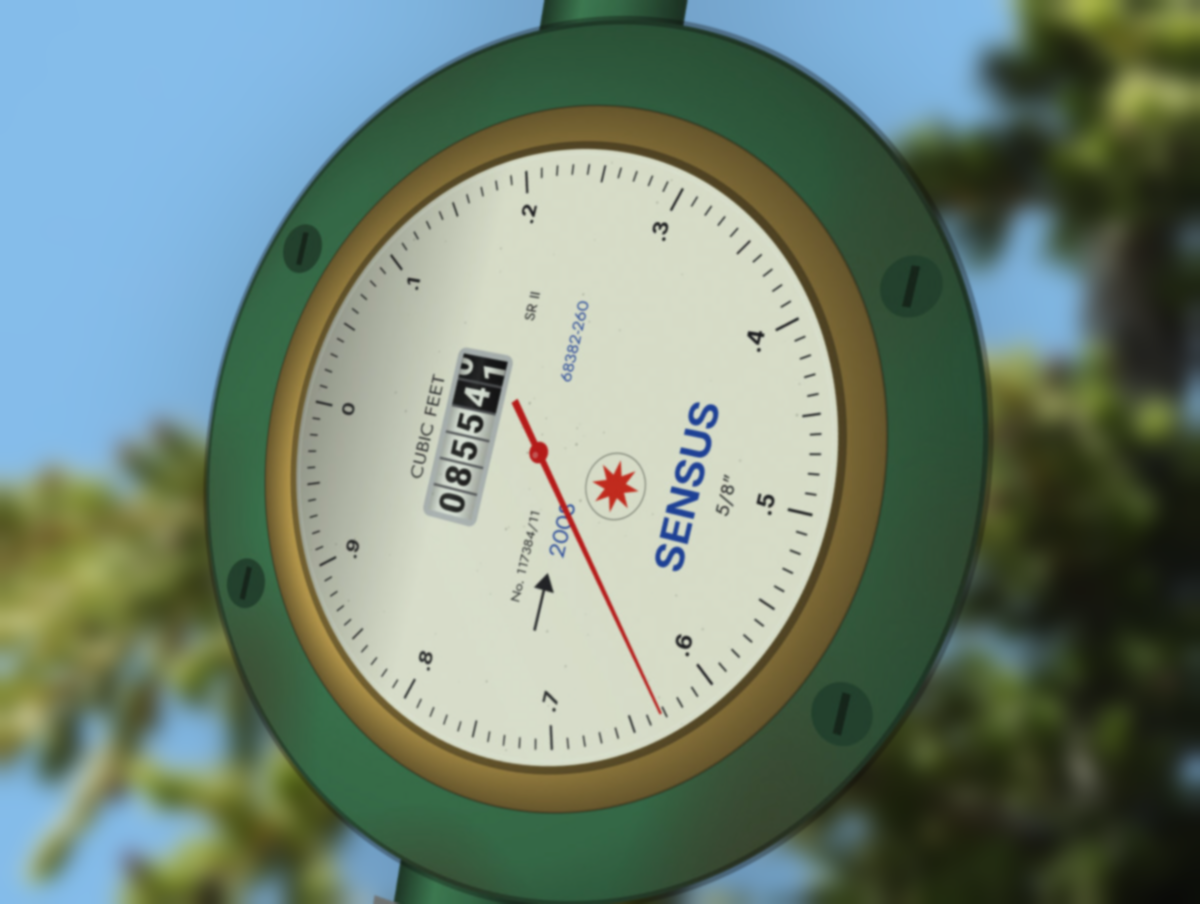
85540.63 ft³
